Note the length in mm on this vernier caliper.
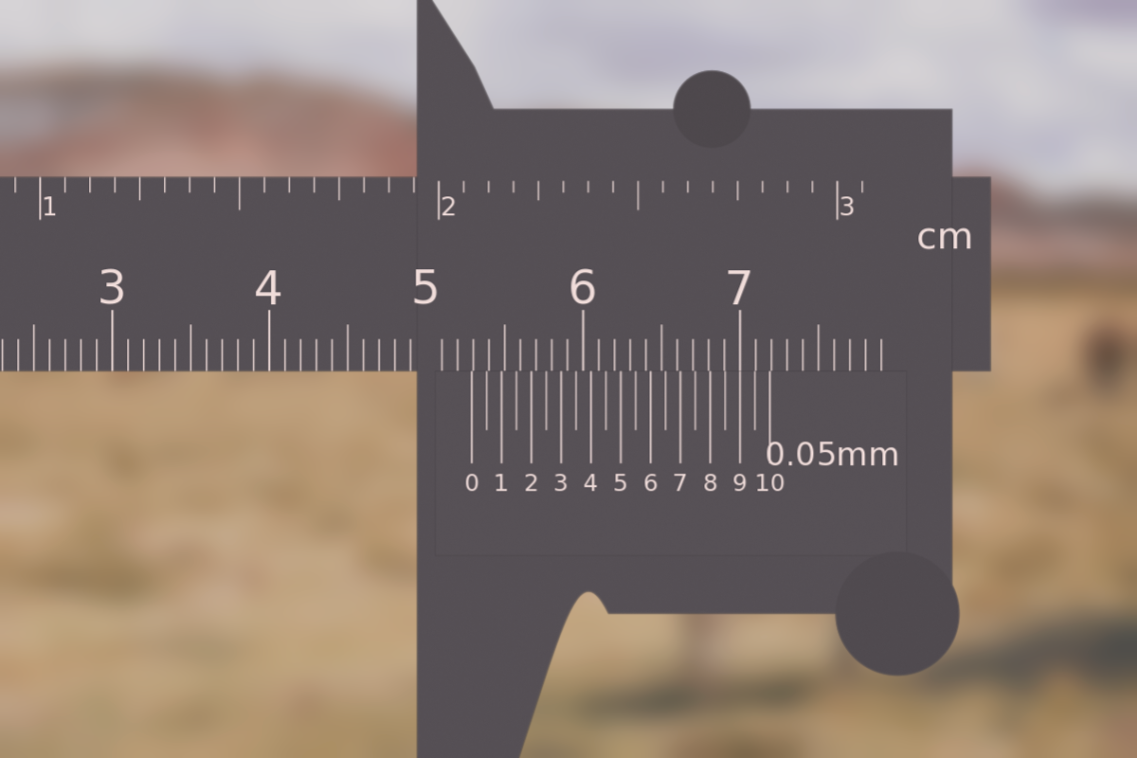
52.9 mm
